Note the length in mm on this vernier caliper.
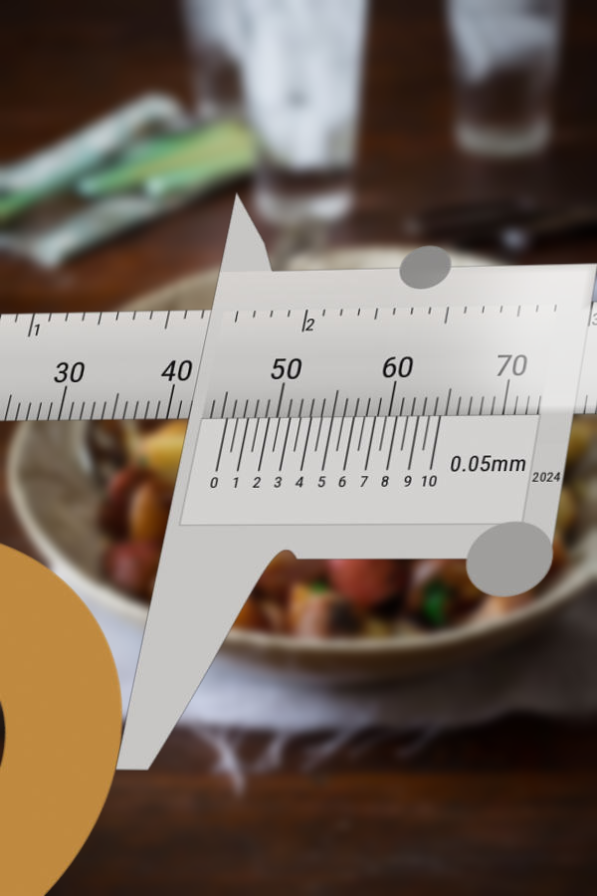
45.5 mm
